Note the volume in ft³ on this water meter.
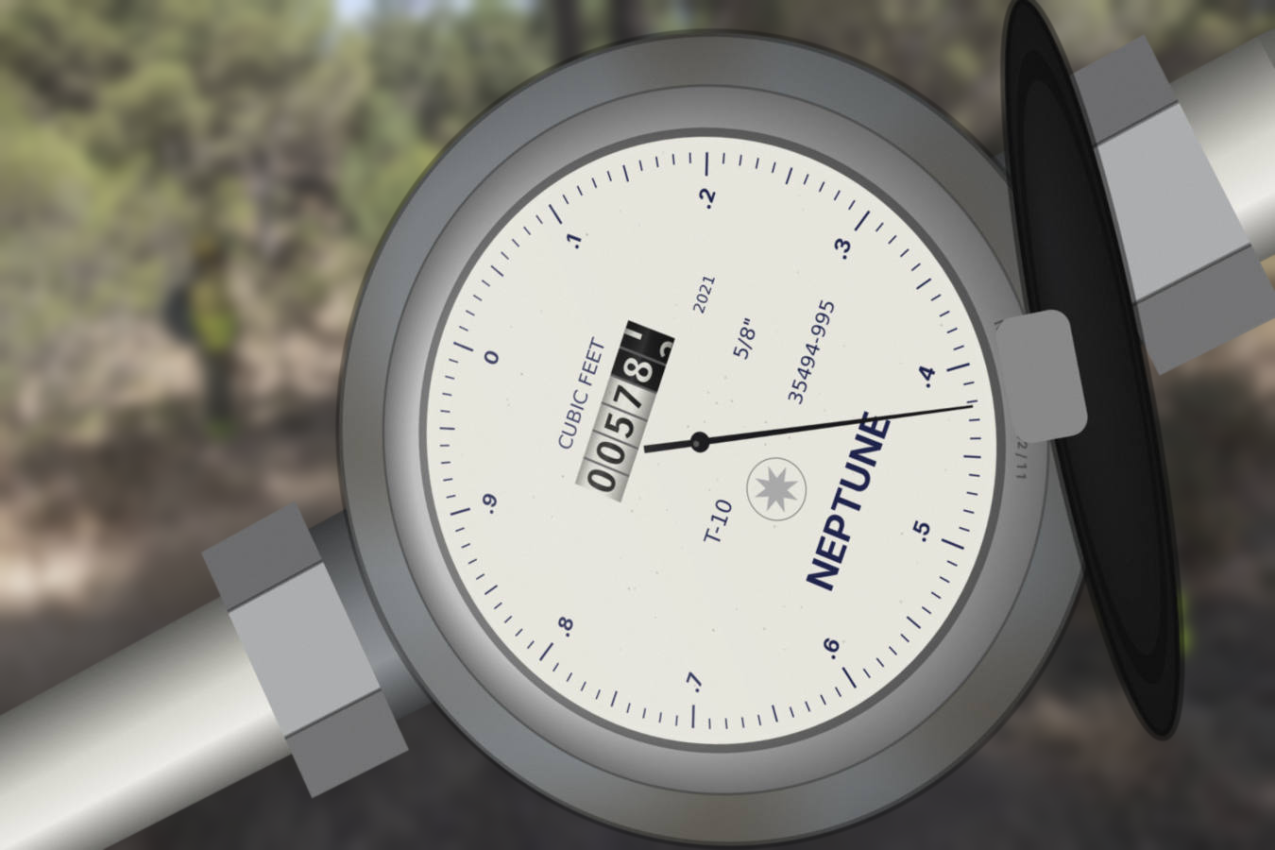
5781.42 ft³
